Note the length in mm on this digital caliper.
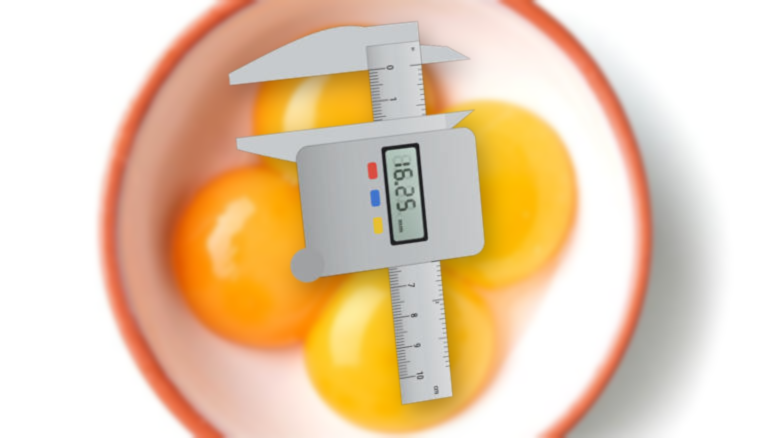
16.25 mm
